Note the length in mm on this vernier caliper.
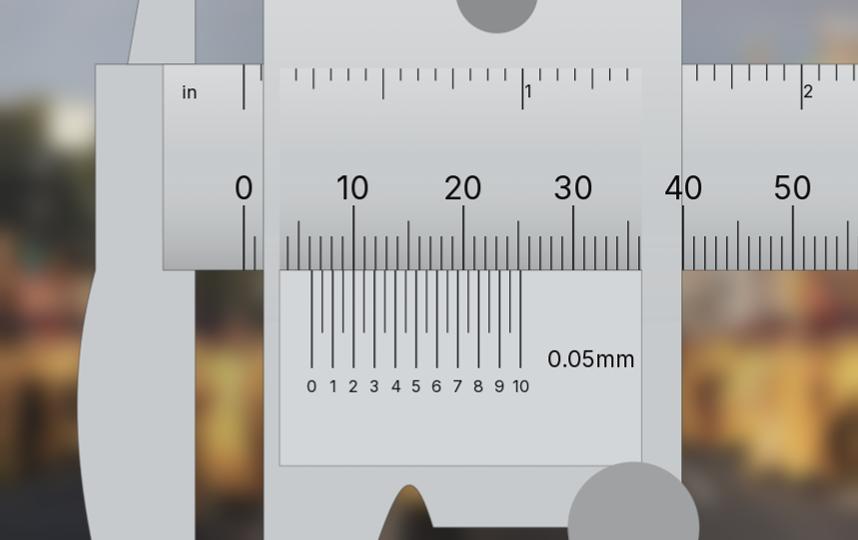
6.2 mm
